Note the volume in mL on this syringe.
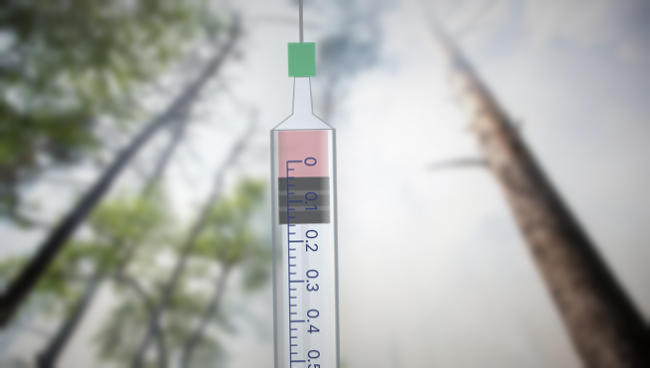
0.04 mL
